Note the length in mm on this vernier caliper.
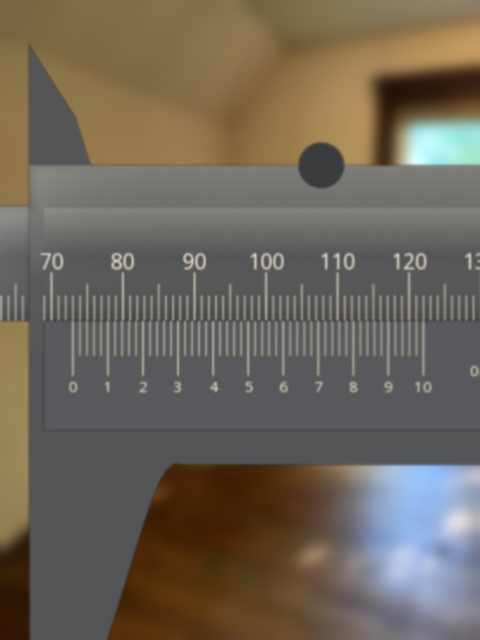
73.0 mm
